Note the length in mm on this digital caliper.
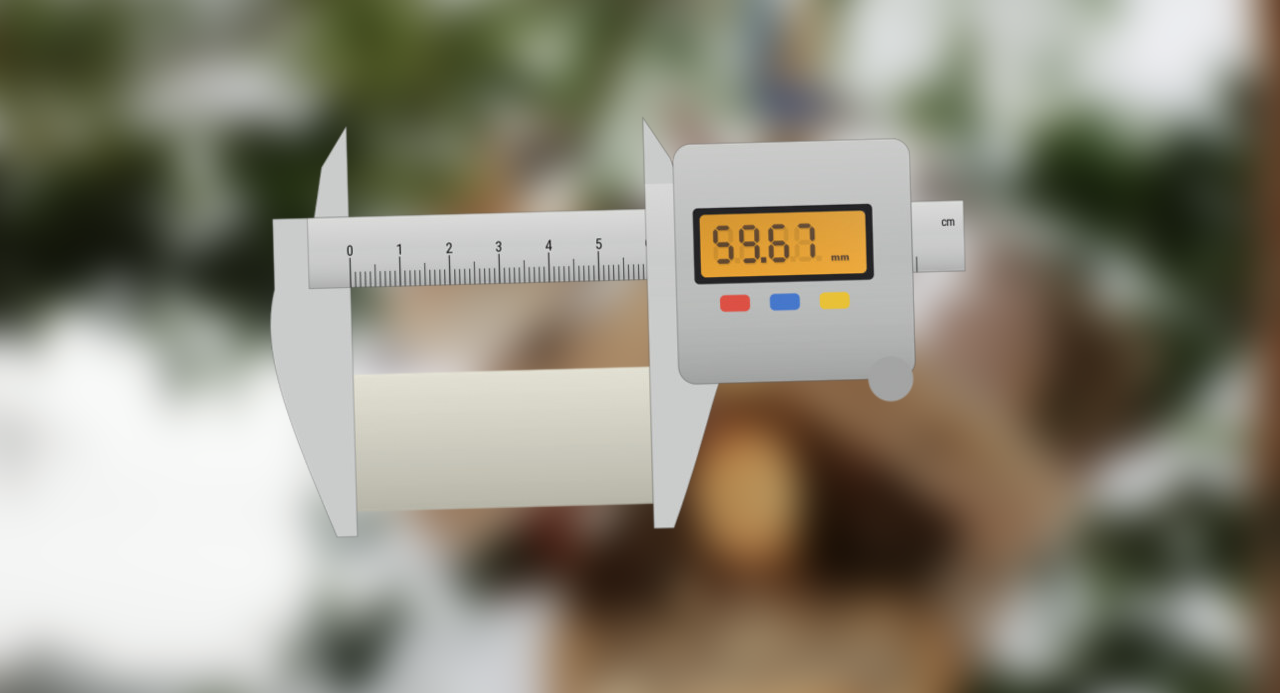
59.67 mm
